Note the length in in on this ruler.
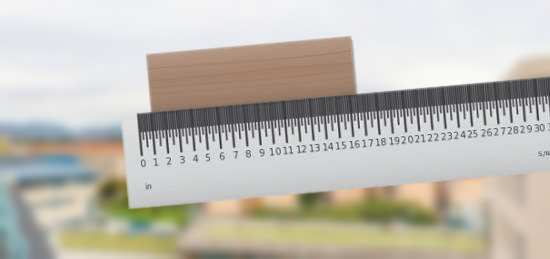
15.5 in
